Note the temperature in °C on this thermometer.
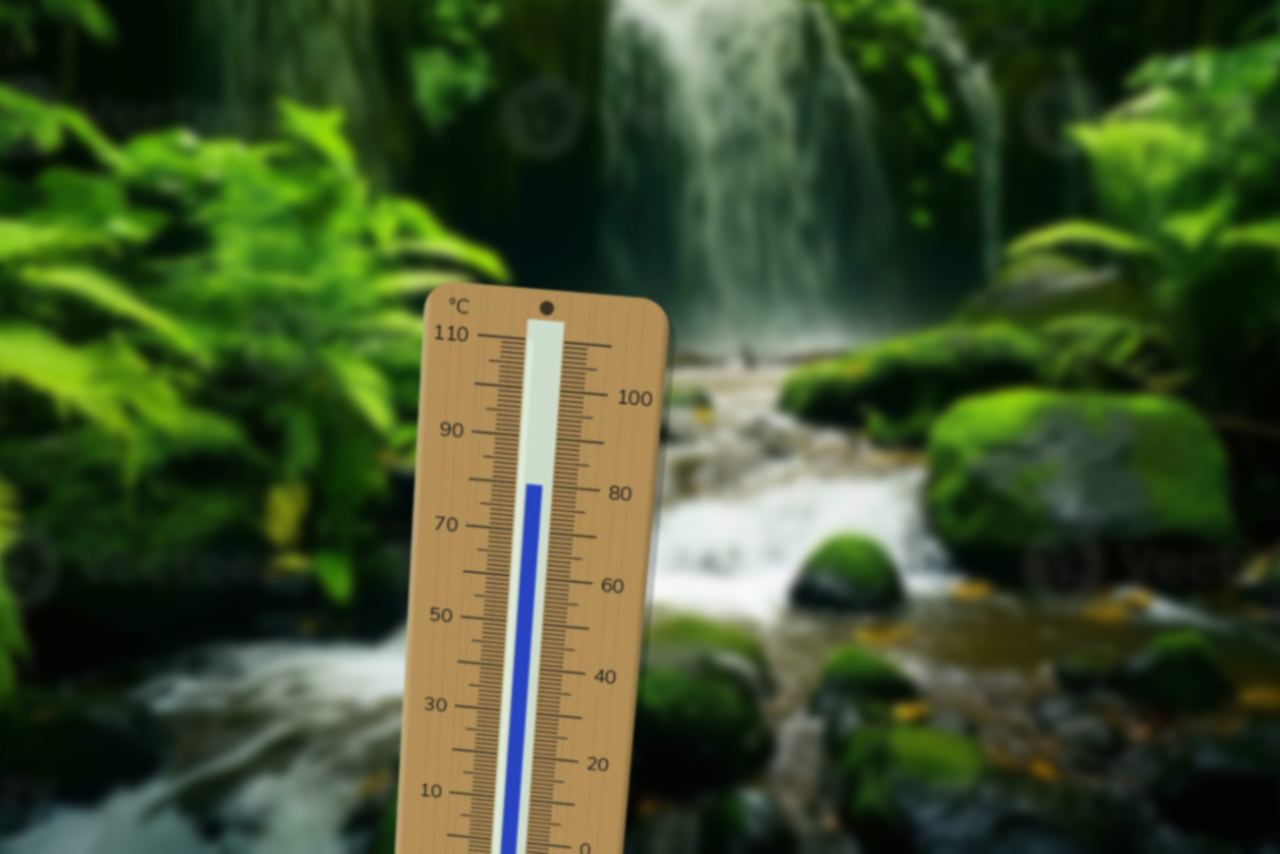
80 °C
